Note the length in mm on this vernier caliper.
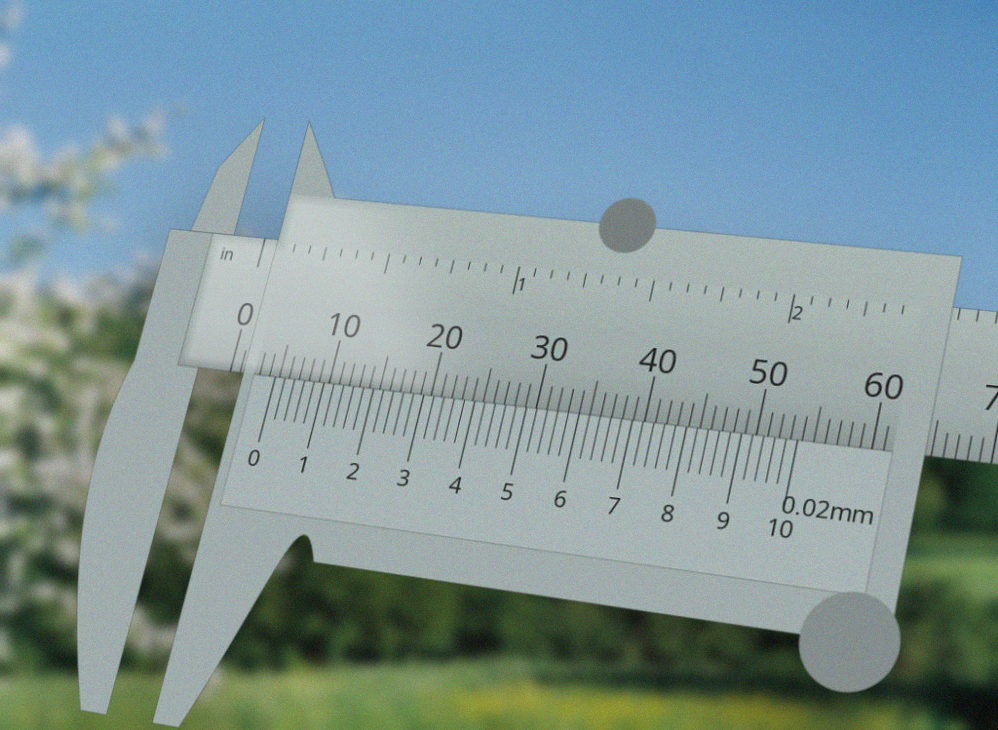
4.6 mm
